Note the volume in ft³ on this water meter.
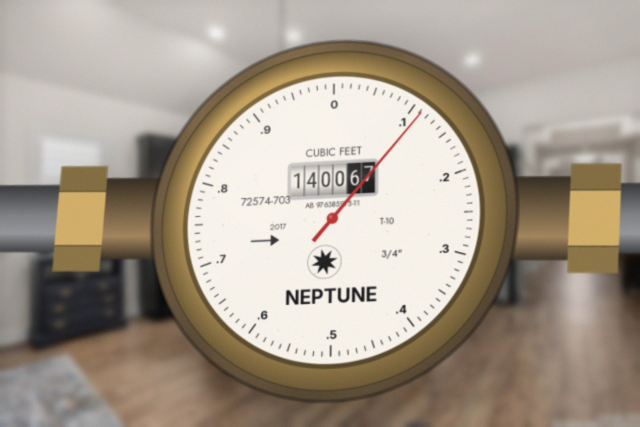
140067.11 ft³
